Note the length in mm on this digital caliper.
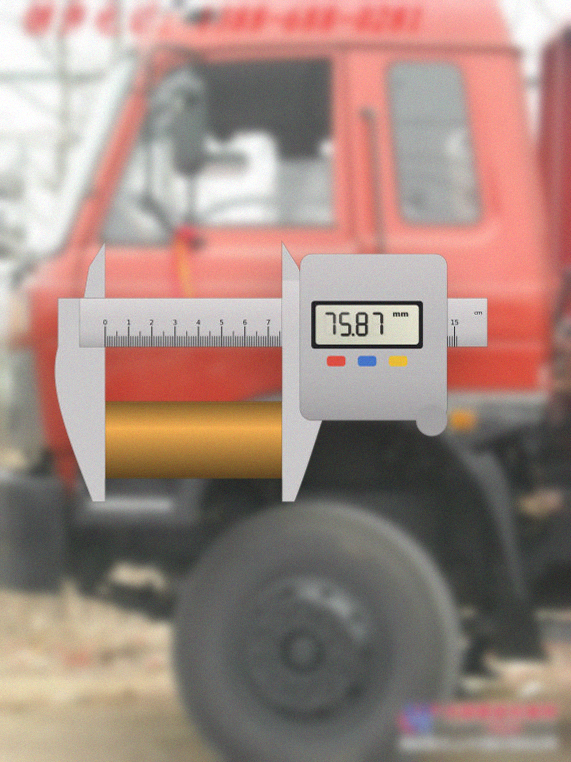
75.87 mm
